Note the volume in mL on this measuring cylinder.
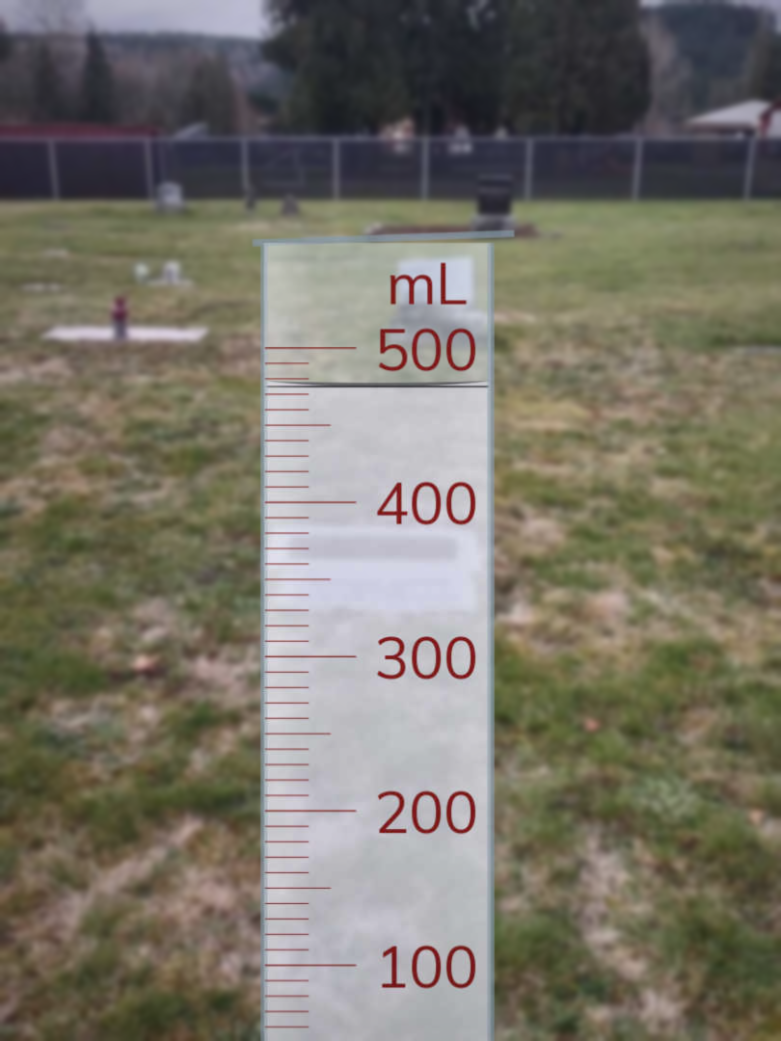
475 mL
